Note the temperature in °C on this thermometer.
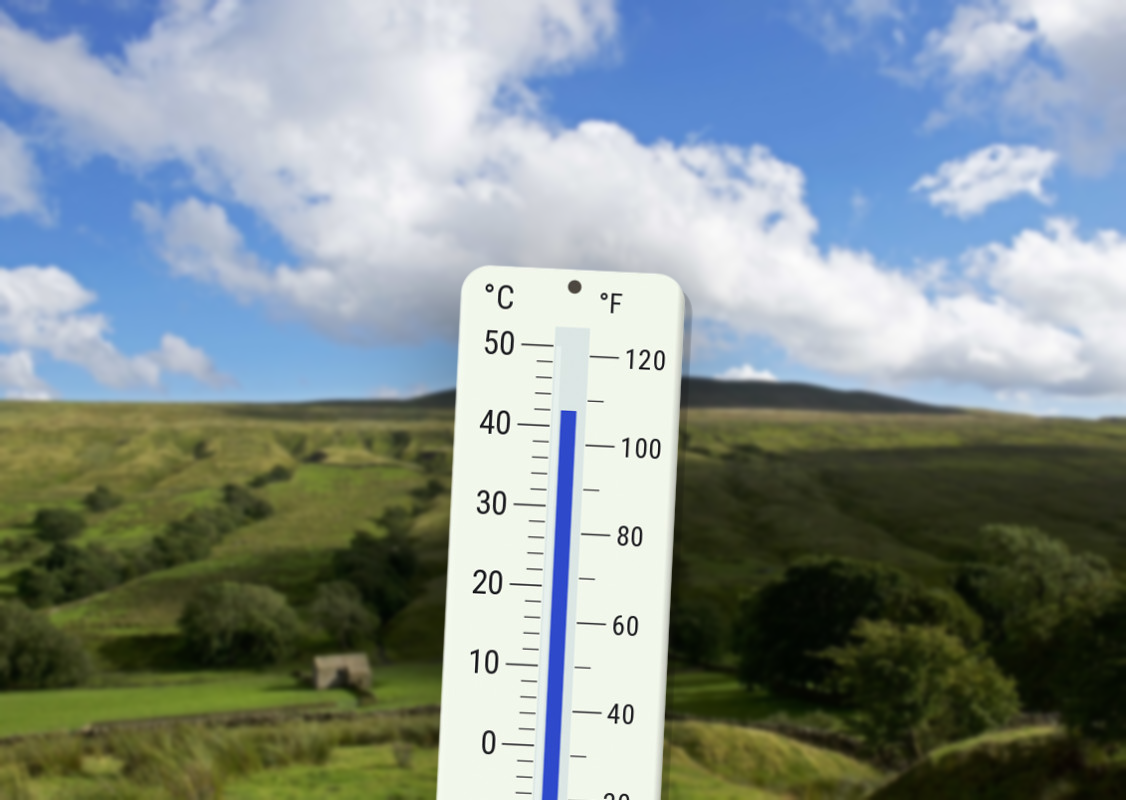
42 °C
